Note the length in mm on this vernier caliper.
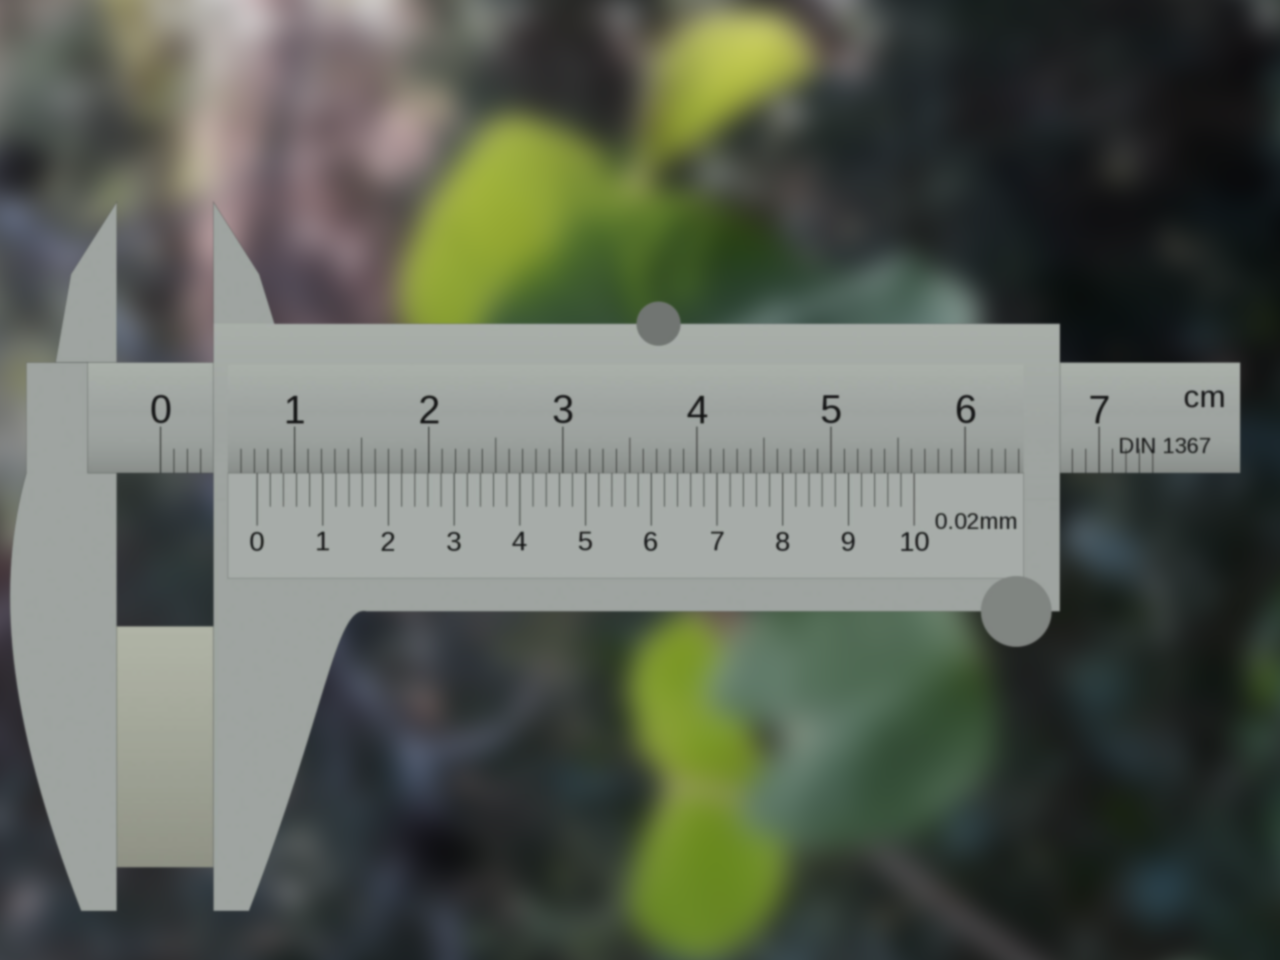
7.2 mm
